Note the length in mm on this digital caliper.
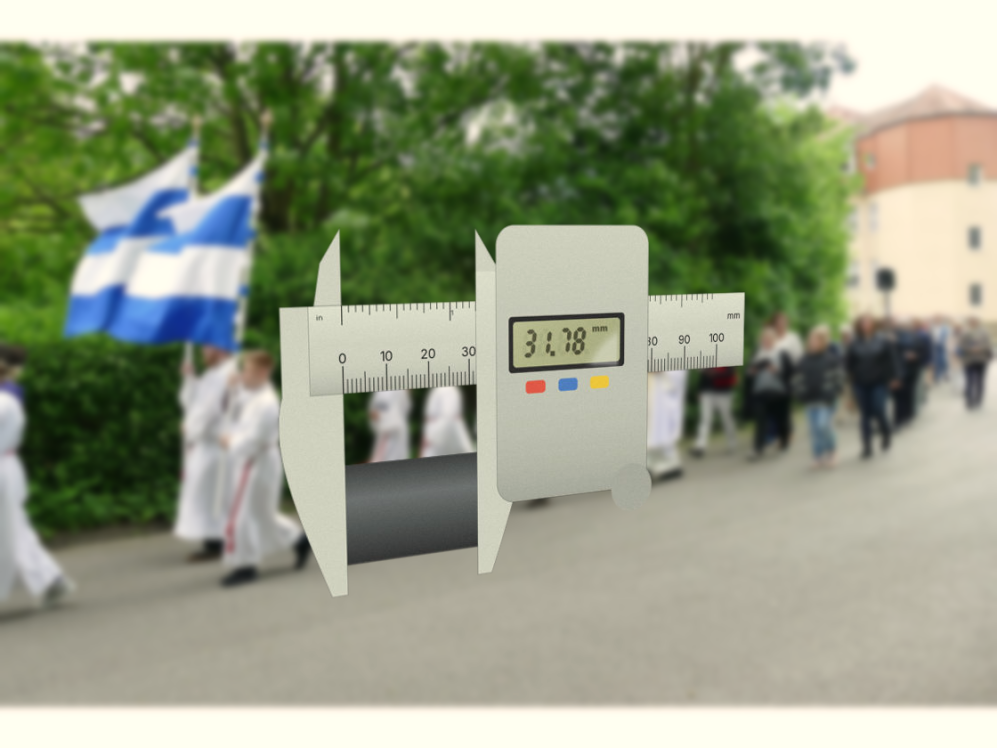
31.78 mm
